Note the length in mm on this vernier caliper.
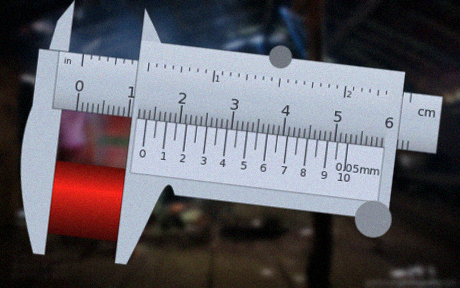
13.5 mm
